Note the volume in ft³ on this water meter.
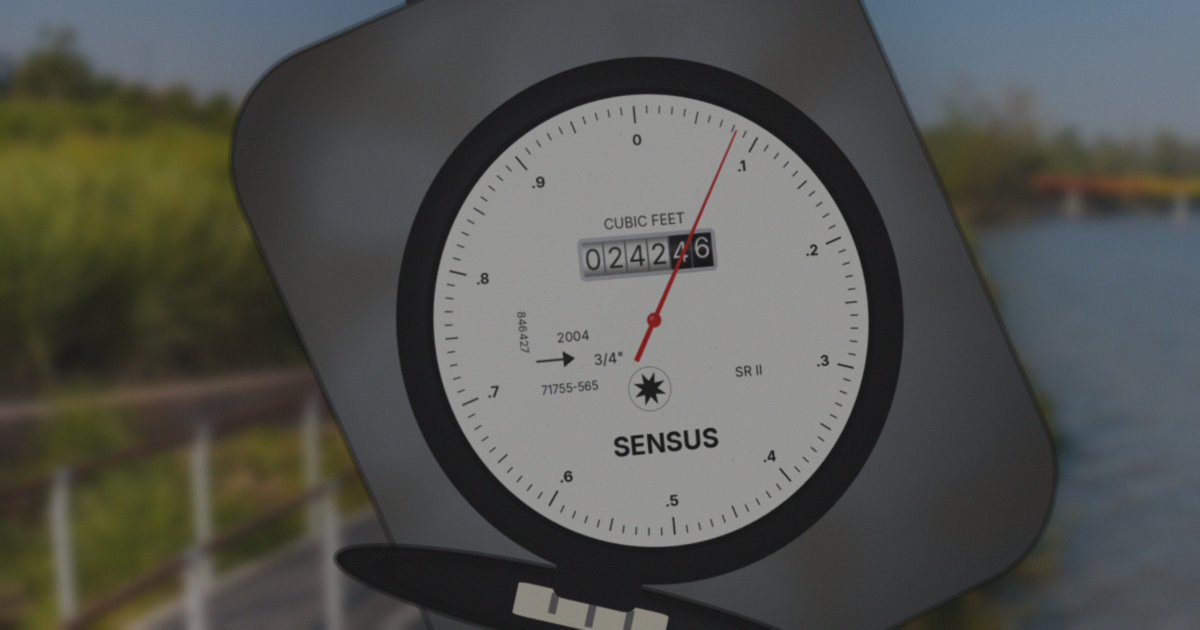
24246.08 ft³
